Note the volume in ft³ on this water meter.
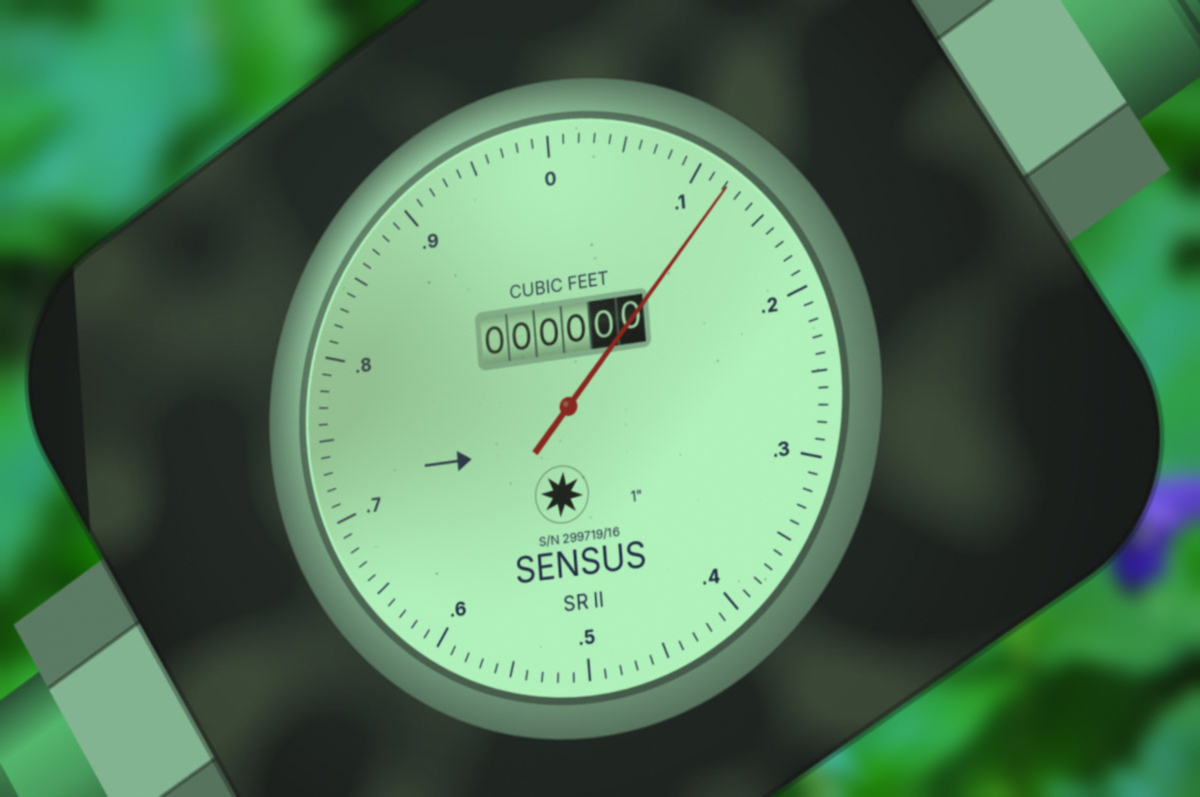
0.12 ft³
